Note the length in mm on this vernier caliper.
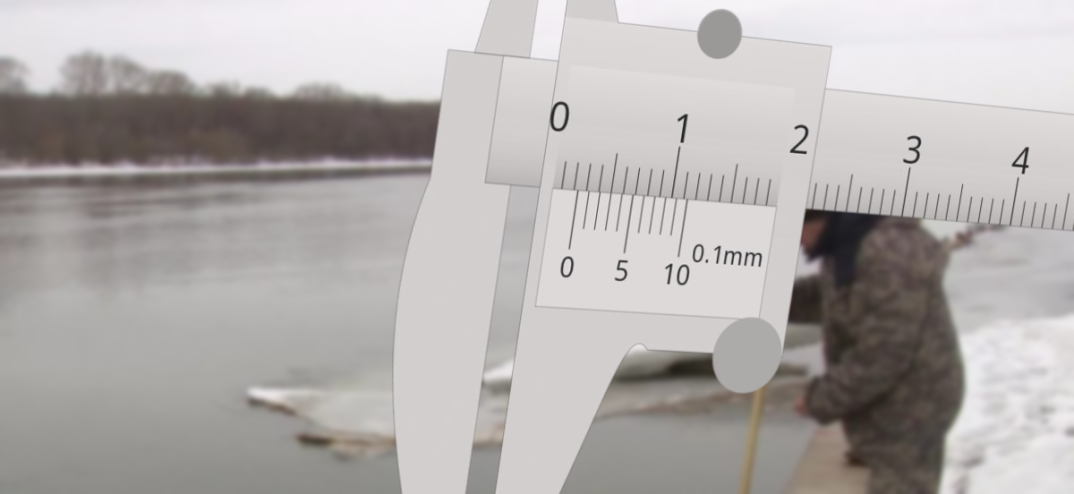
2.3 mm
